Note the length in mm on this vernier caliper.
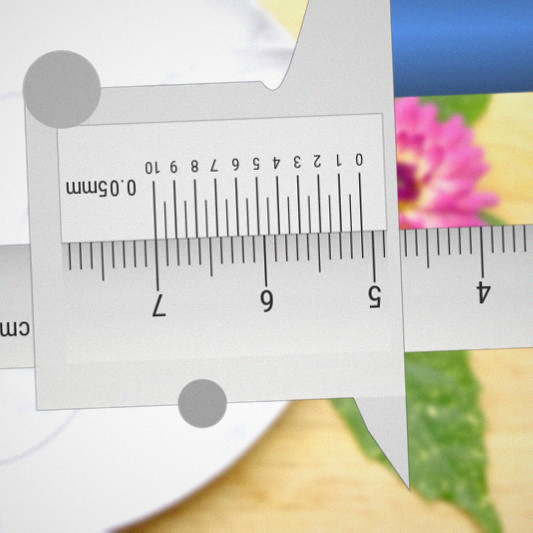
51.0 mm
